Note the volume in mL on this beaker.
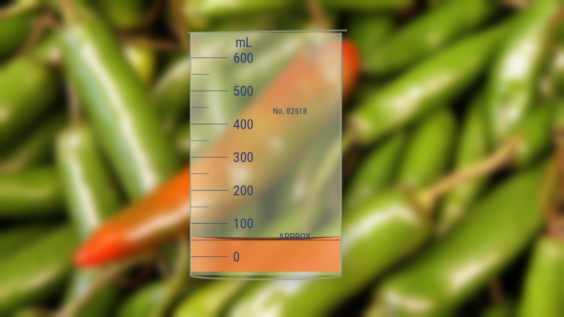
50 mL
